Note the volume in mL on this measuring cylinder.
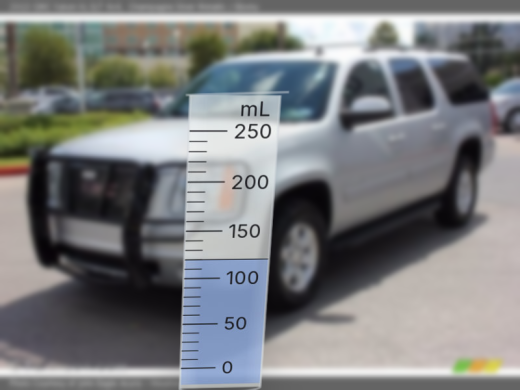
120 mL
